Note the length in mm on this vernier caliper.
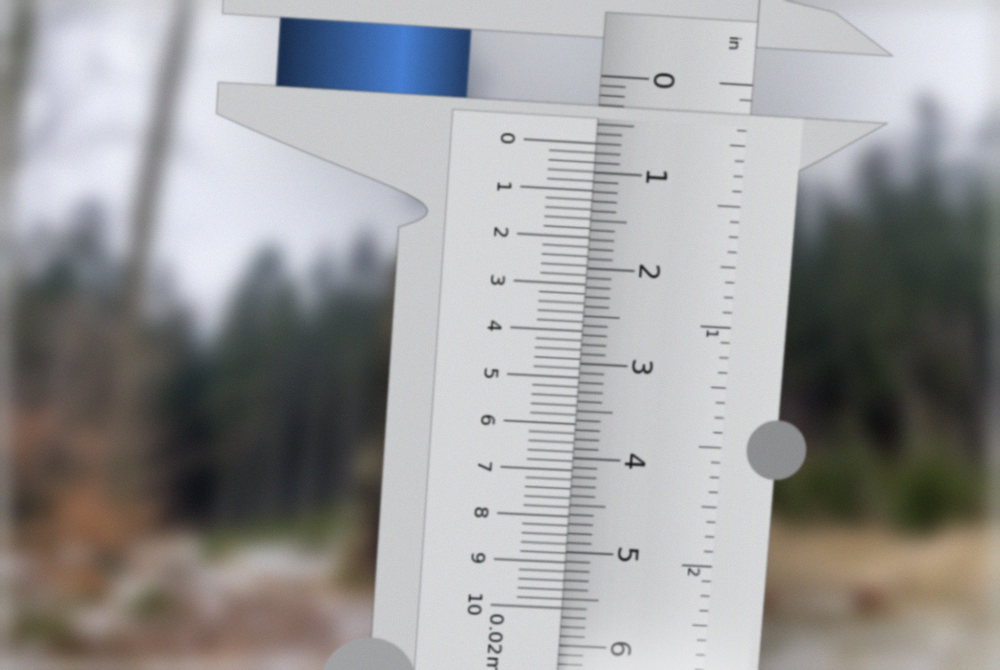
7.0 mm
